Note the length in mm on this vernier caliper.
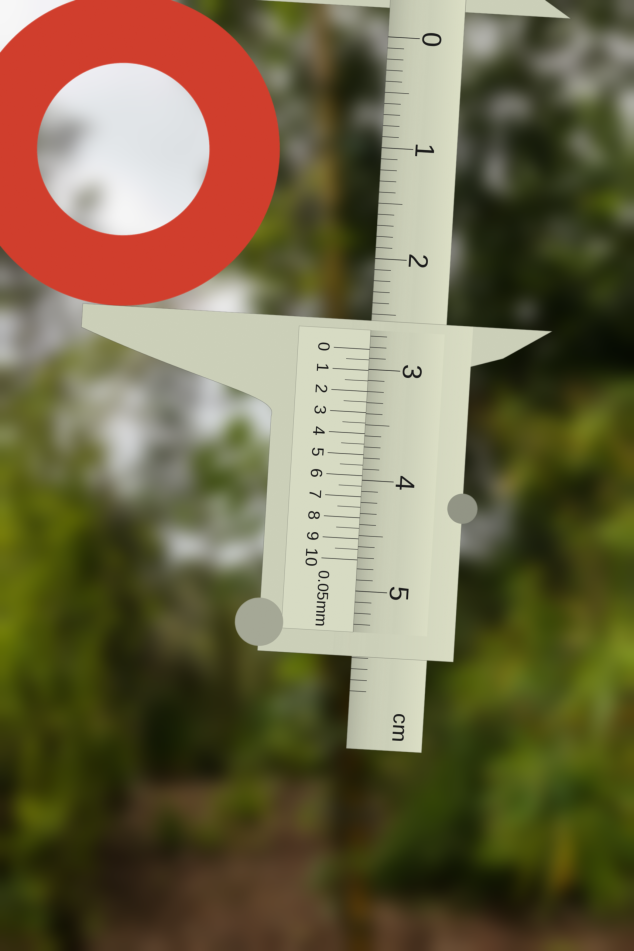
28.2 mm
